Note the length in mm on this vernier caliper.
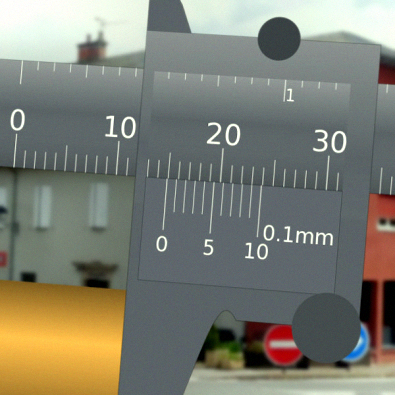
14.9 mm
